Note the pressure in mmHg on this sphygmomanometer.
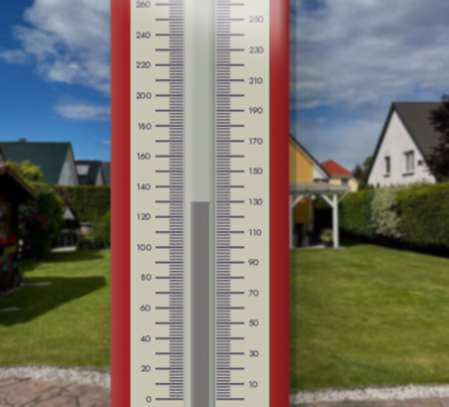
130 mmHg
